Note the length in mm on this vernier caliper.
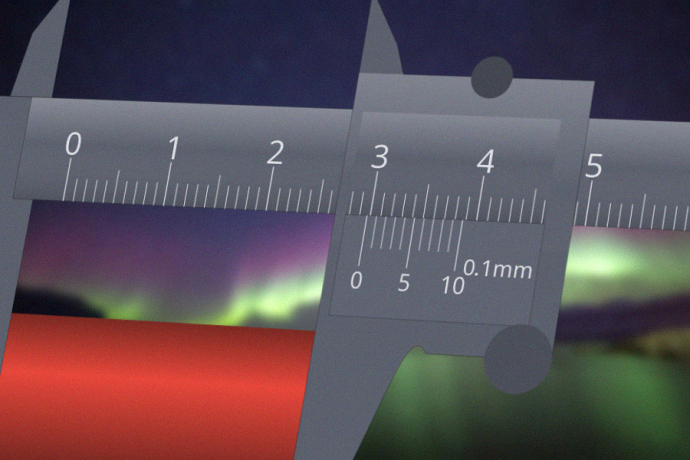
29.7 mm
